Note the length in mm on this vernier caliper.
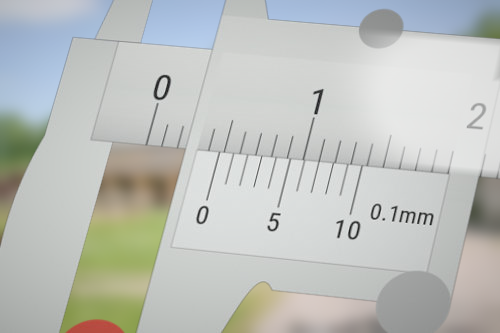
4.7 mm
